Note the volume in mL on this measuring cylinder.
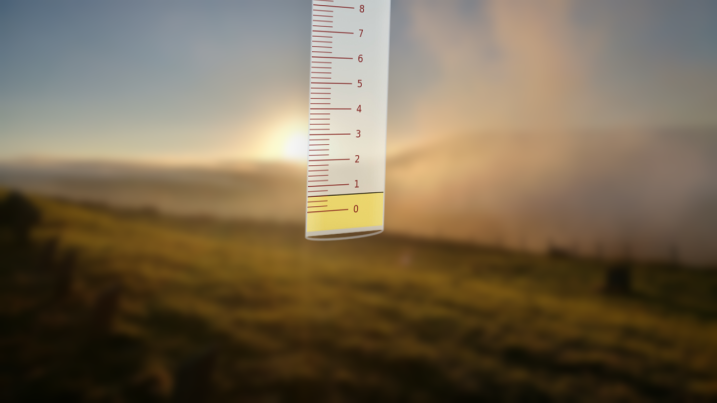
0.6 mL
